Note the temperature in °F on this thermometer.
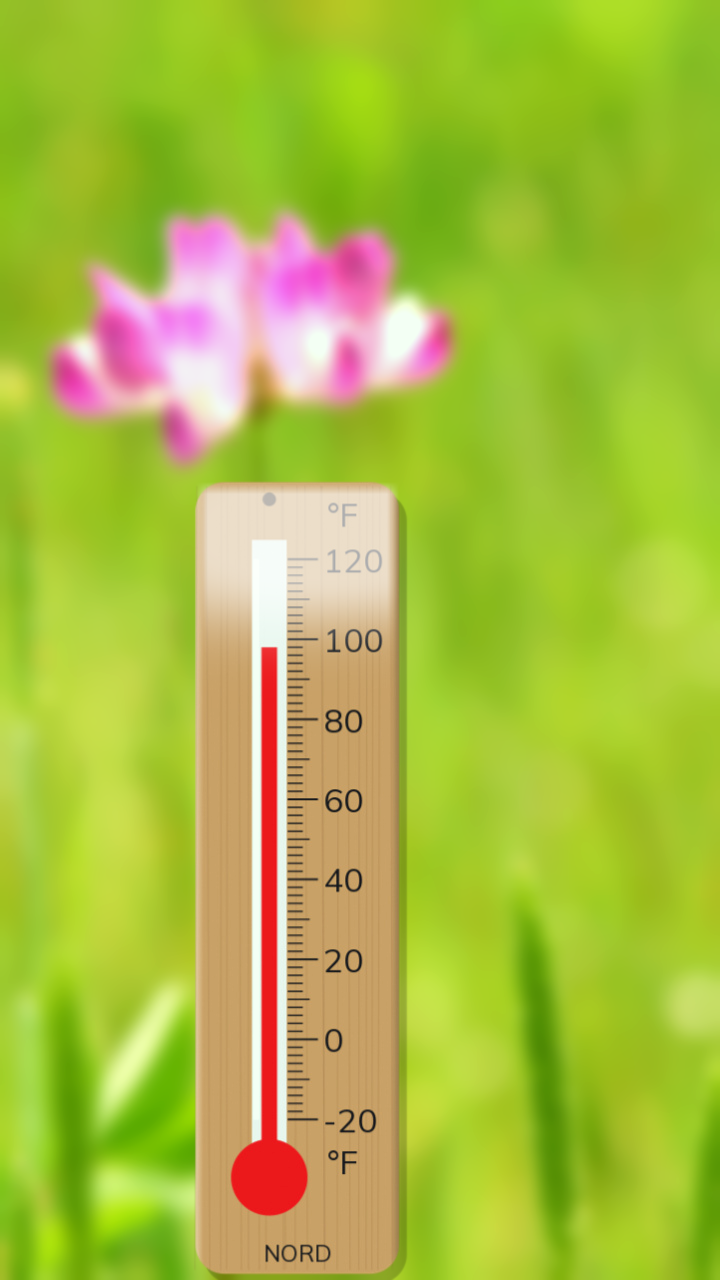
98 °F
